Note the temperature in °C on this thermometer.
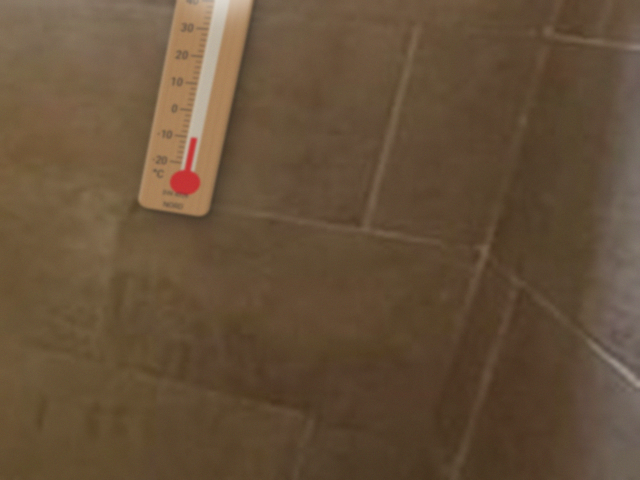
-10 °C
